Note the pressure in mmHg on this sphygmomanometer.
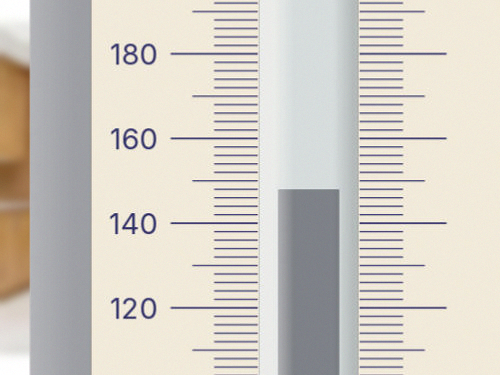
148 mmHg
